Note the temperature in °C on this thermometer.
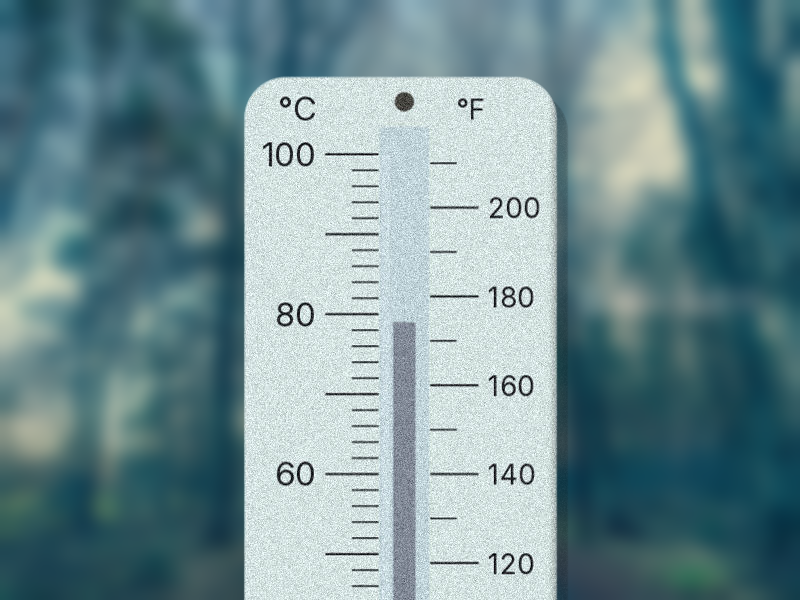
79 °C
